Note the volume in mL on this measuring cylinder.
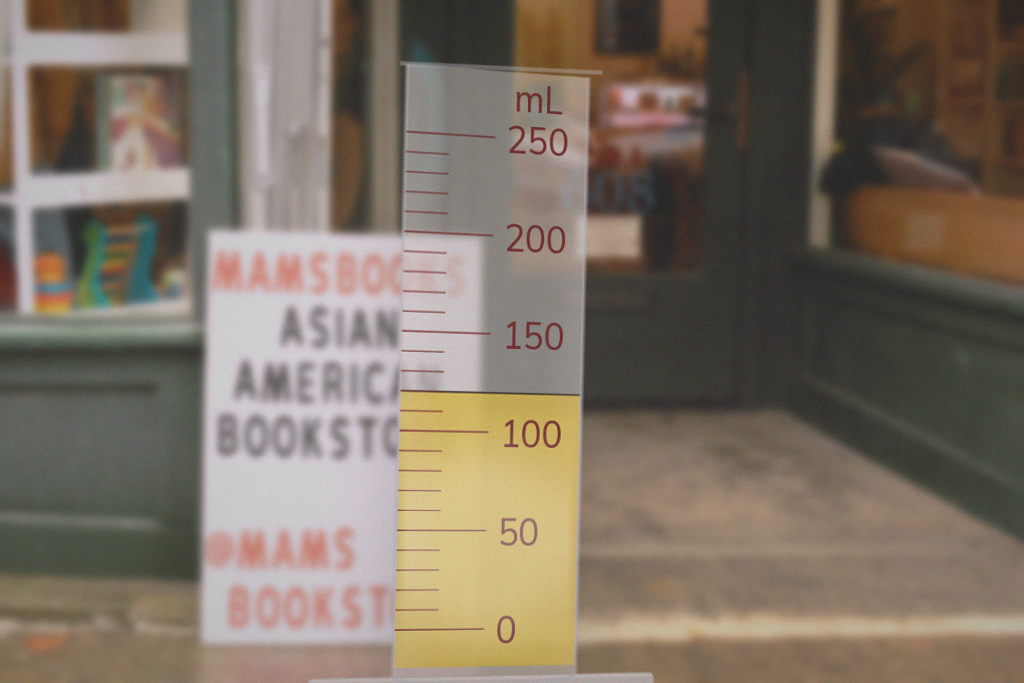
120 mL
